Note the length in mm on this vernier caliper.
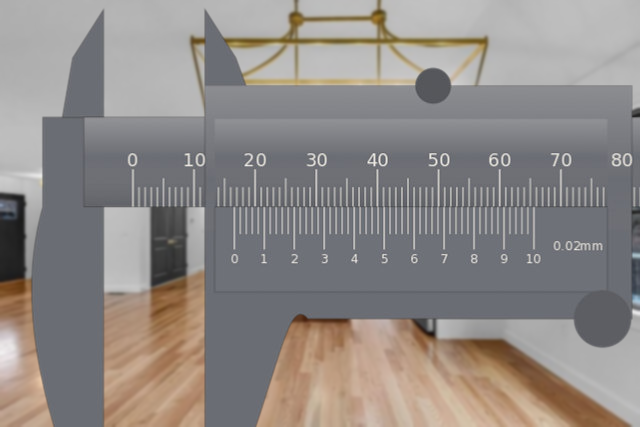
16.6 mm
